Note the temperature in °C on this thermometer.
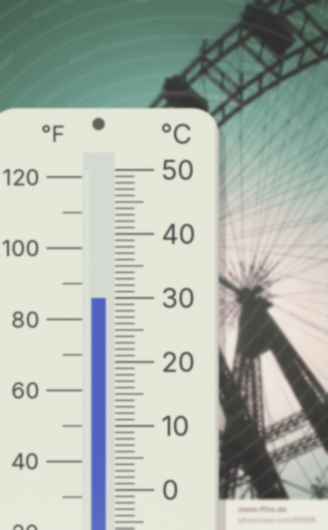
30 °C
